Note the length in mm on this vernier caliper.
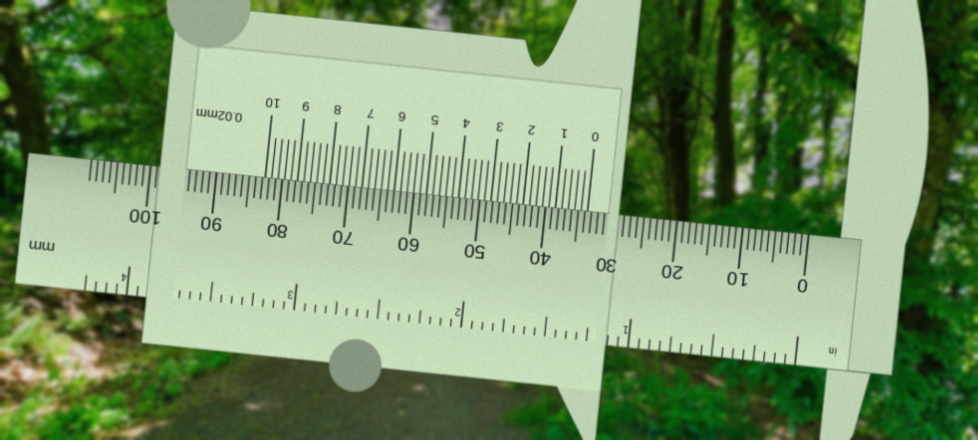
33.6 mm
